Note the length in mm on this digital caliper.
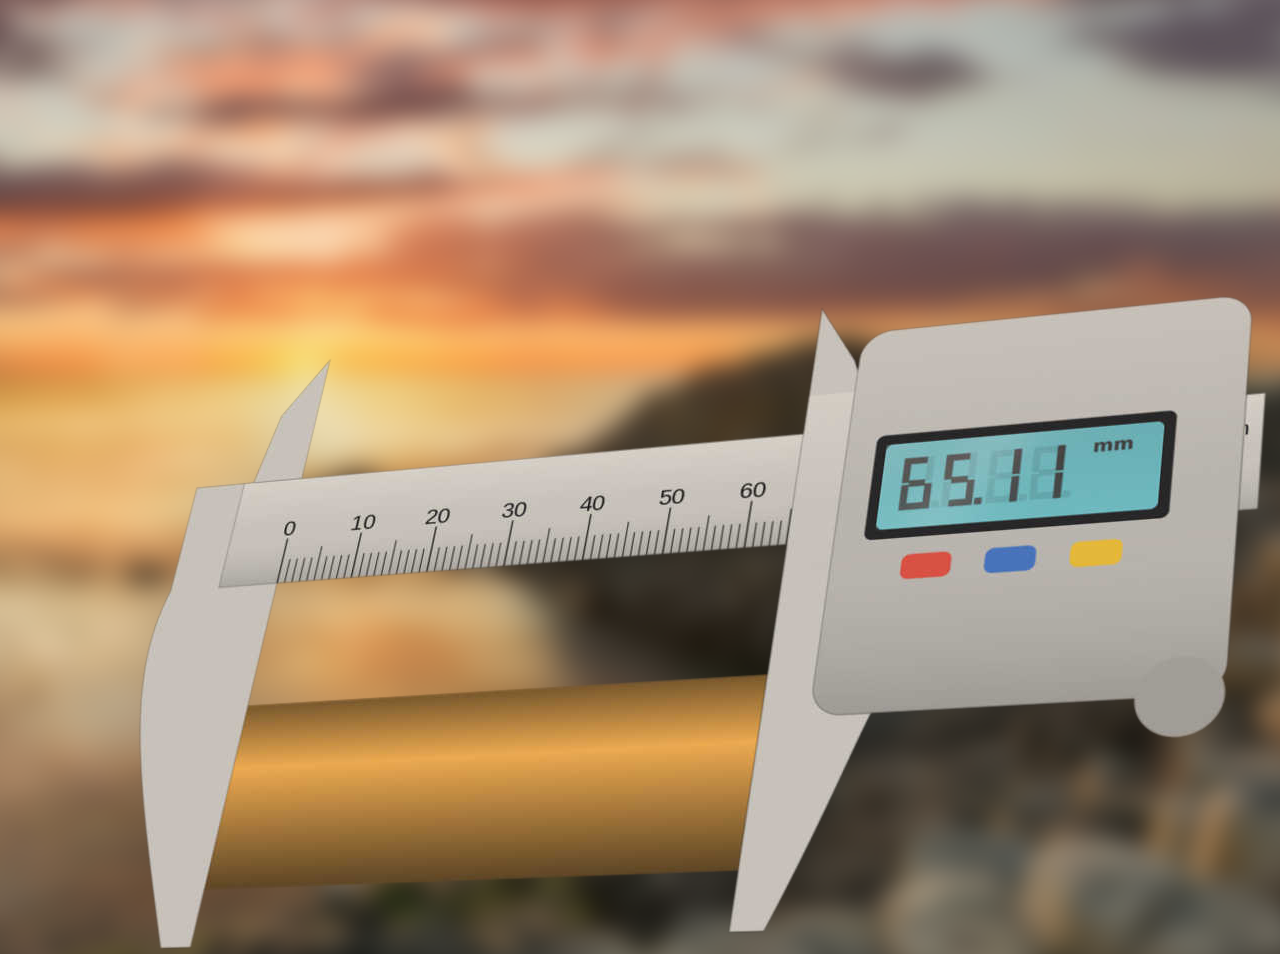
65.11 mm
